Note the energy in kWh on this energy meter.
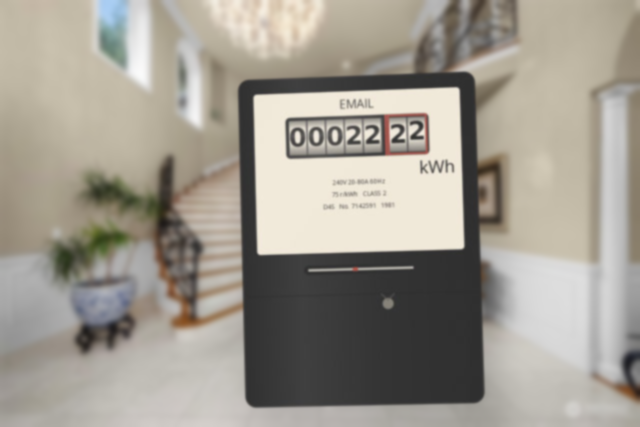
22.22 kWh
